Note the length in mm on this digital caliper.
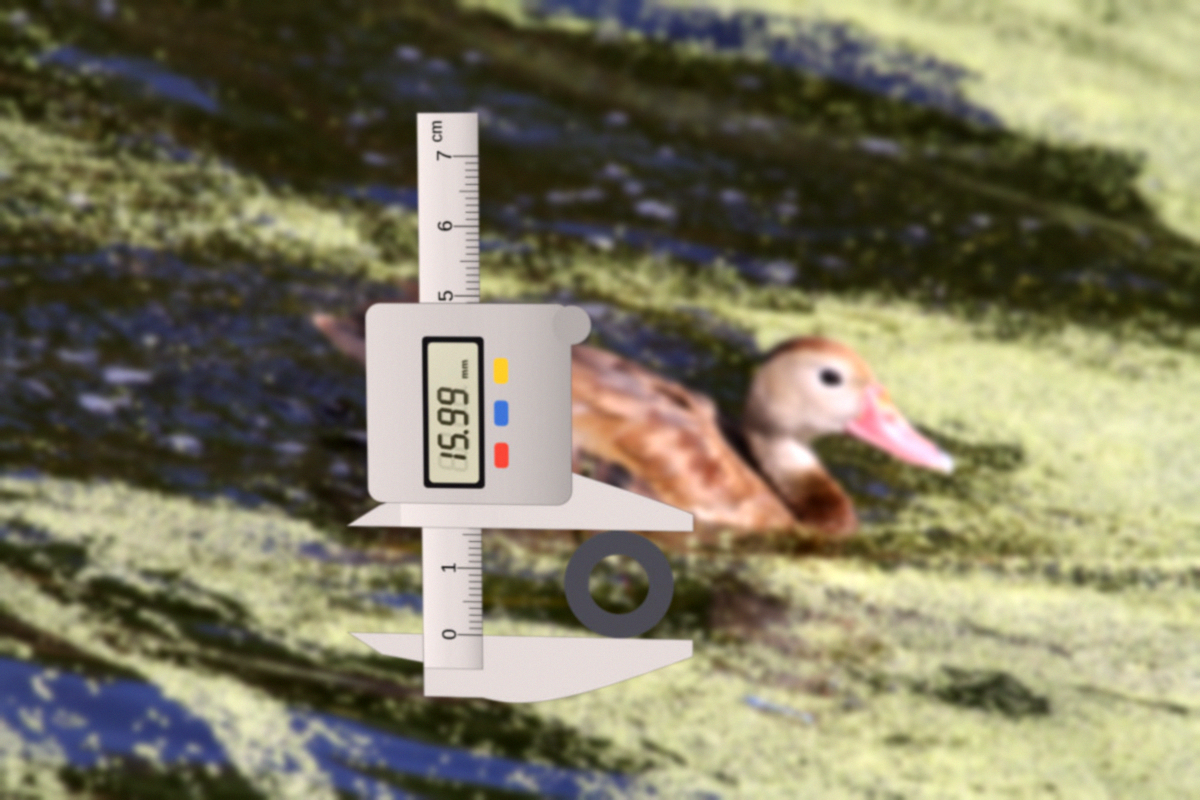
15.99 mm
